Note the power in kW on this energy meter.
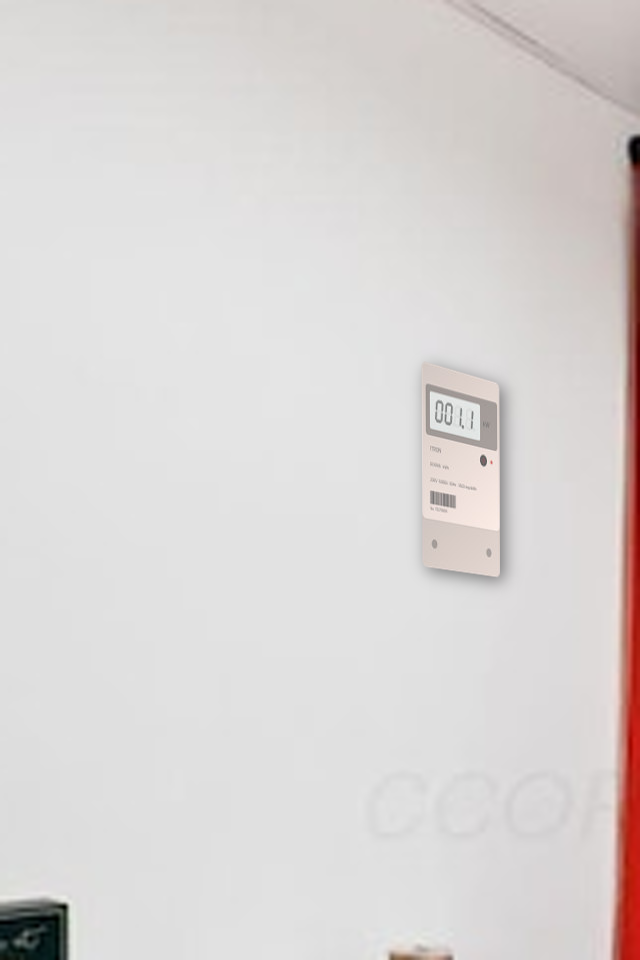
1.1 kW
